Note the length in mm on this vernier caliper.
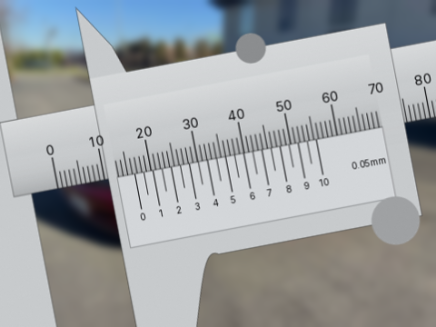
16.5 mm
